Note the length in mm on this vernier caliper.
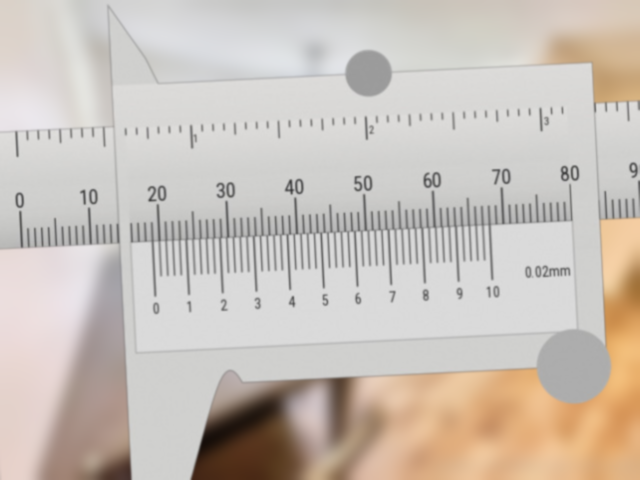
19.0 mm
